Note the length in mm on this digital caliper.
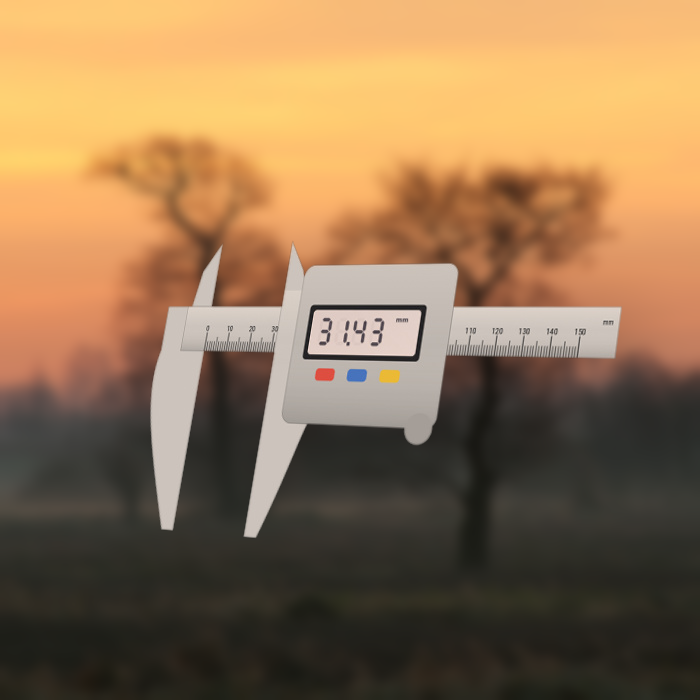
31.43 mm
